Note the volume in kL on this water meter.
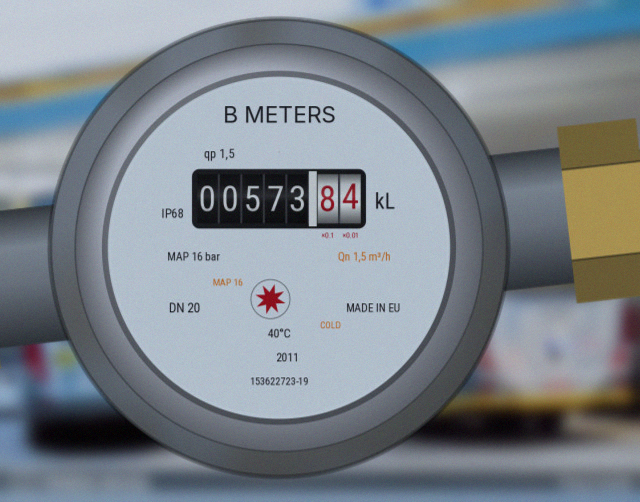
573.84 kL
